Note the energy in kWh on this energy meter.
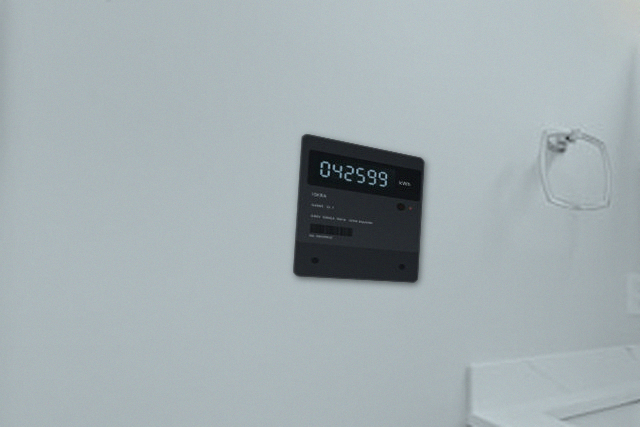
42599 kWh
